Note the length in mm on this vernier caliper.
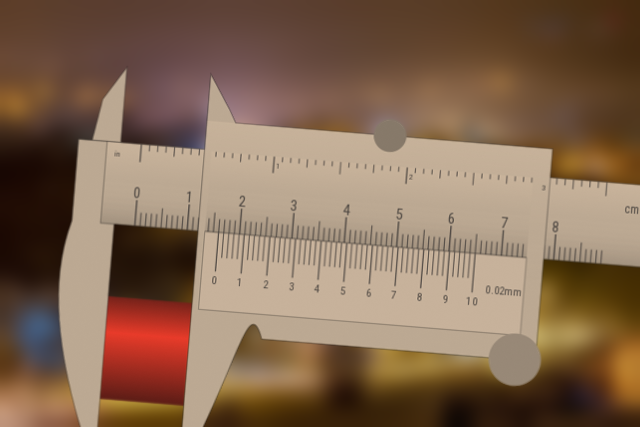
16.0 mm
